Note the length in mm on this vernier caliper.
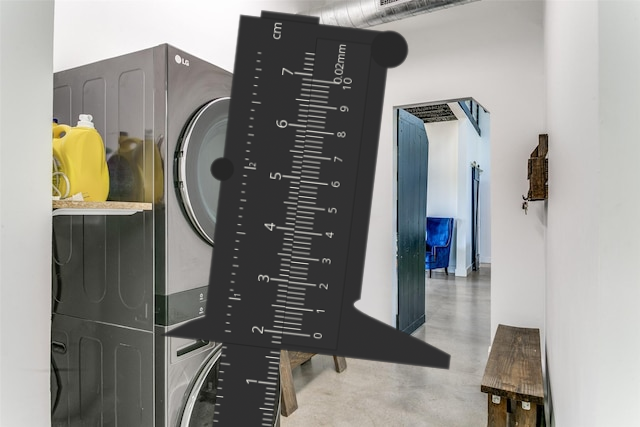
20.0 mm
